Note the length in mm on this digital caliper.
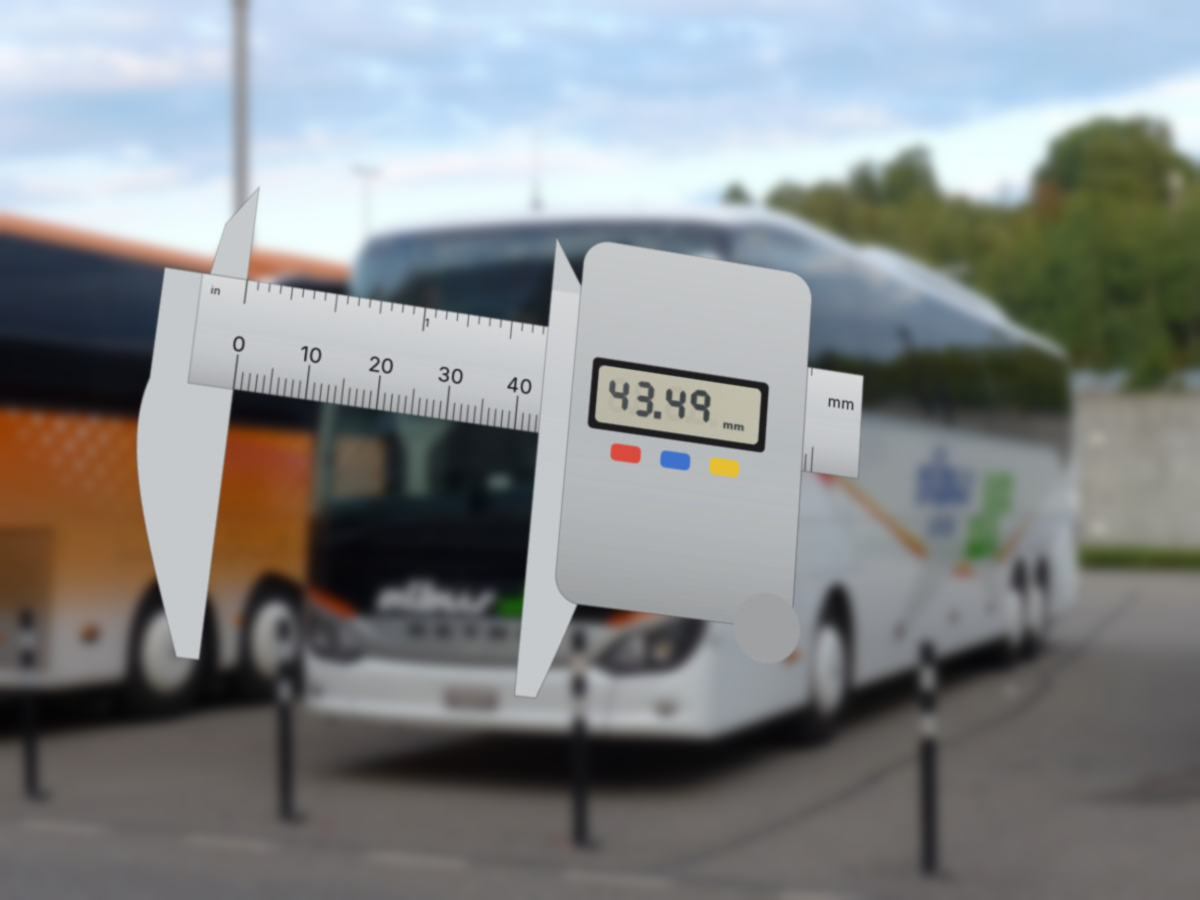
43.49 mm
